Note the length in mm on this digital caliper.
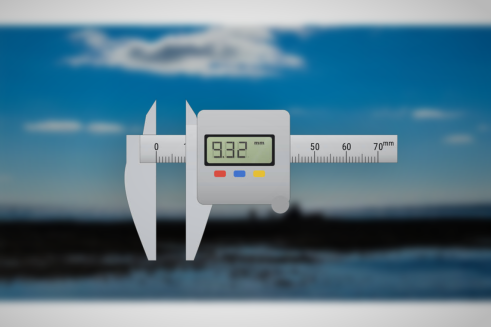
9.32 mm
